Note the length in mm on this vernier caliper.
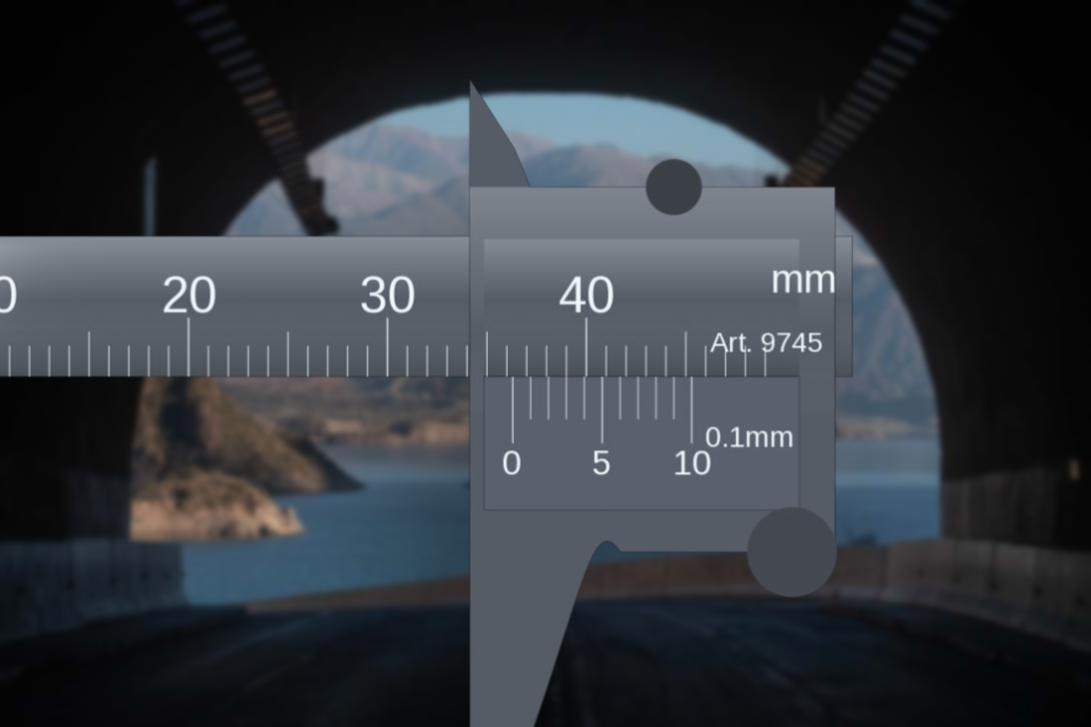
36.3 mm
